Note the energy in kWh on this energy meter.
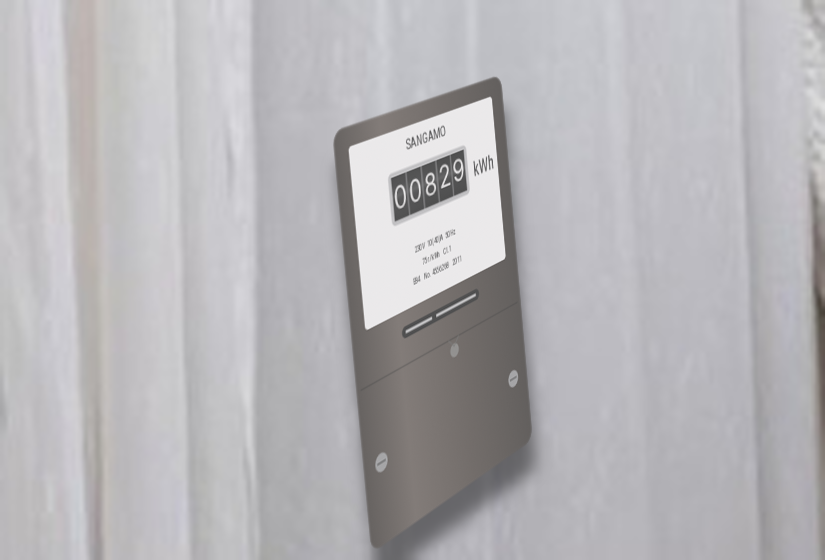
829 kWh
